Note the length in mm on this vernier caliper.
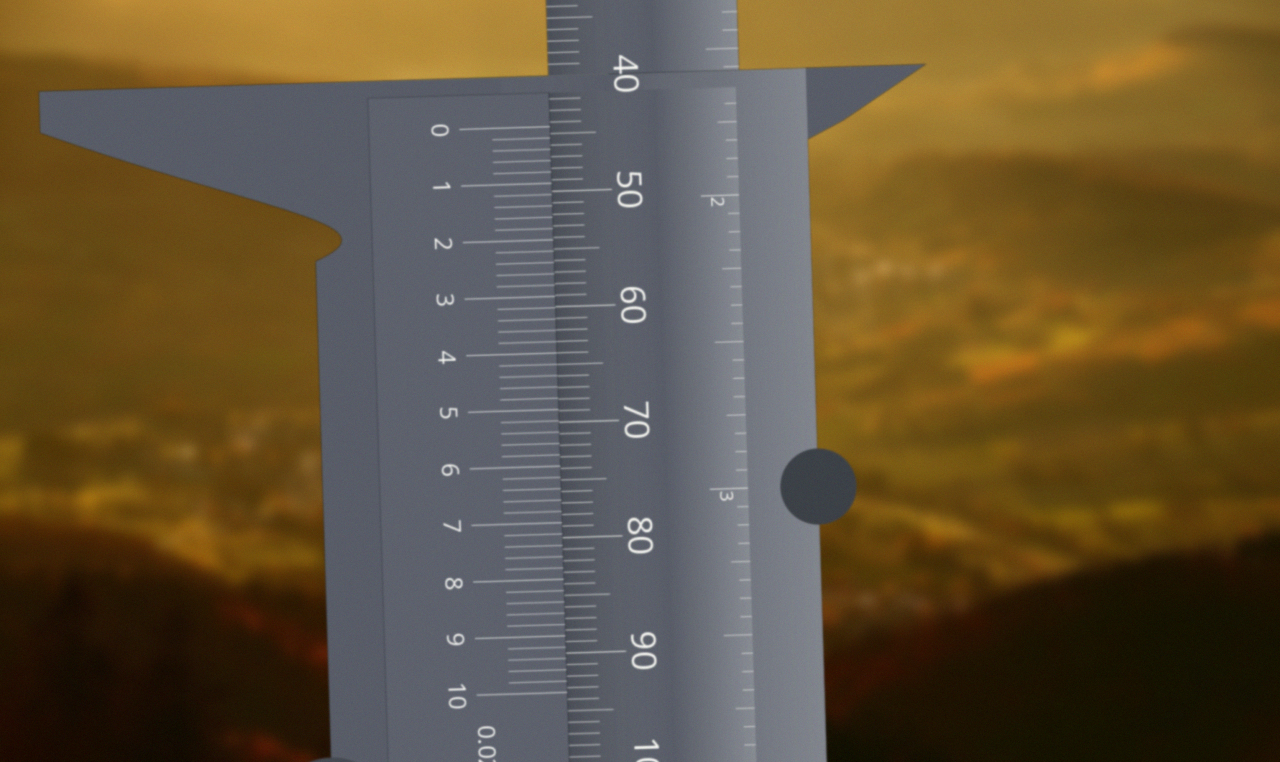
44.4 mm
